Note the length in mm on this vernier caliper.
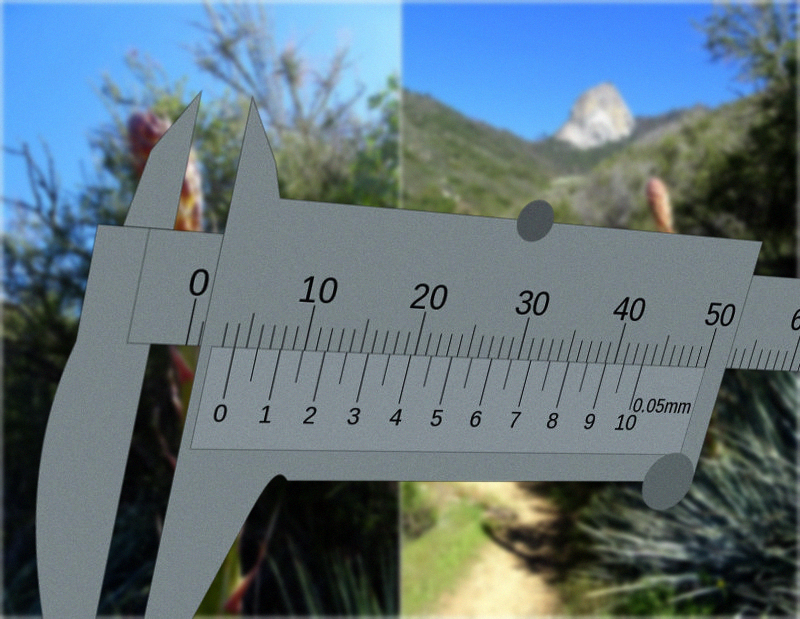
4.0 mm
